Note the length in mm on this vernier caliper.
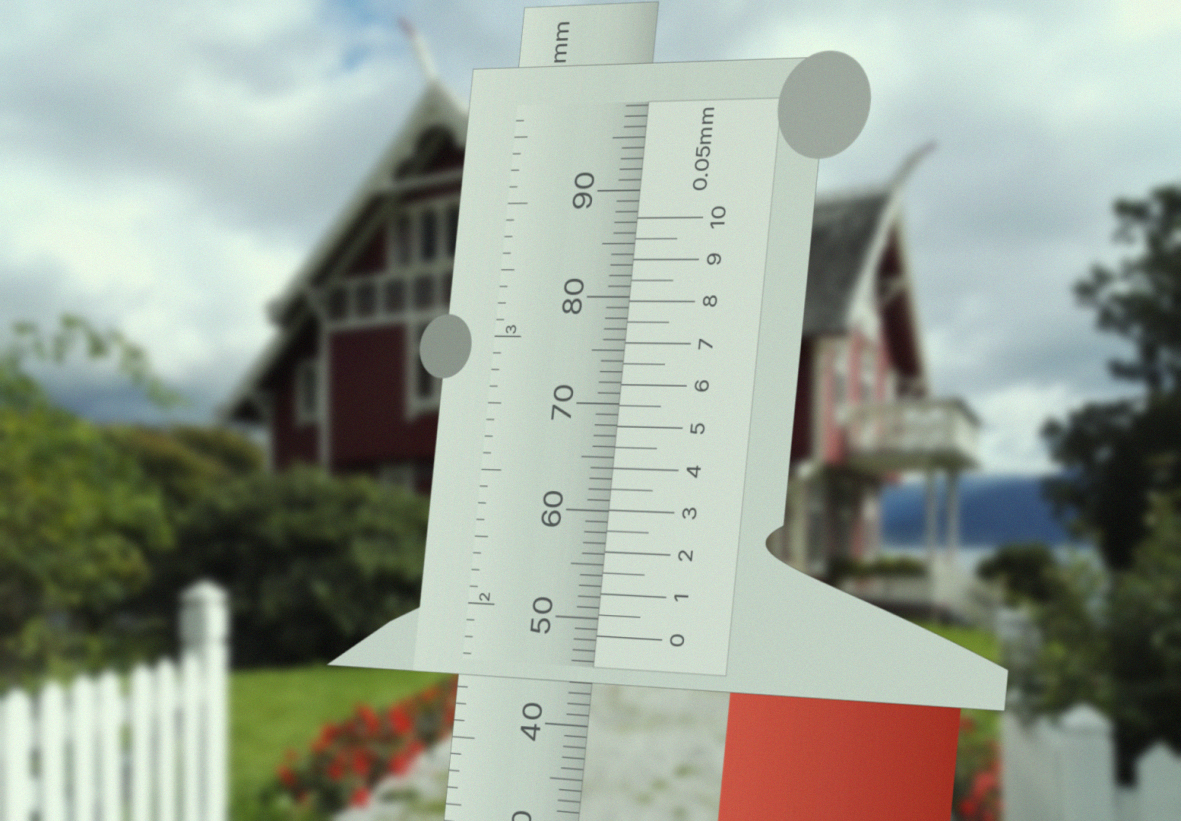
48.4 mm
